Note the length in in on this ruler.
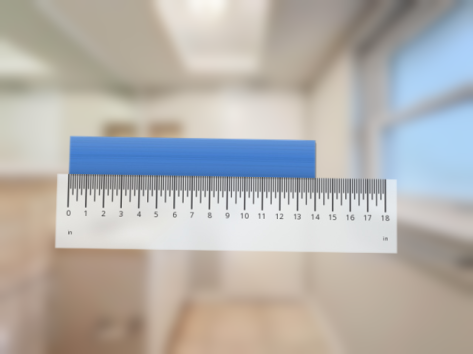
14 in
